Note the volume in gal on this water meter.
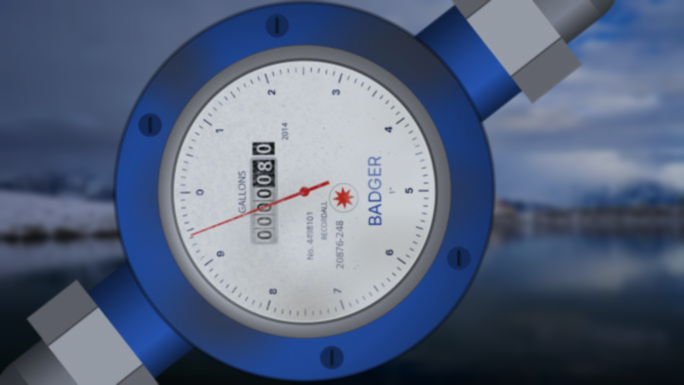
79.4 gal
